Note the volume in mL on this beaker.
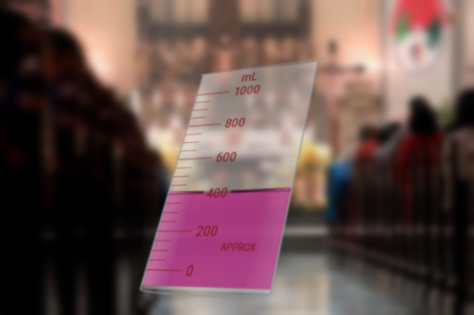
400 mL
